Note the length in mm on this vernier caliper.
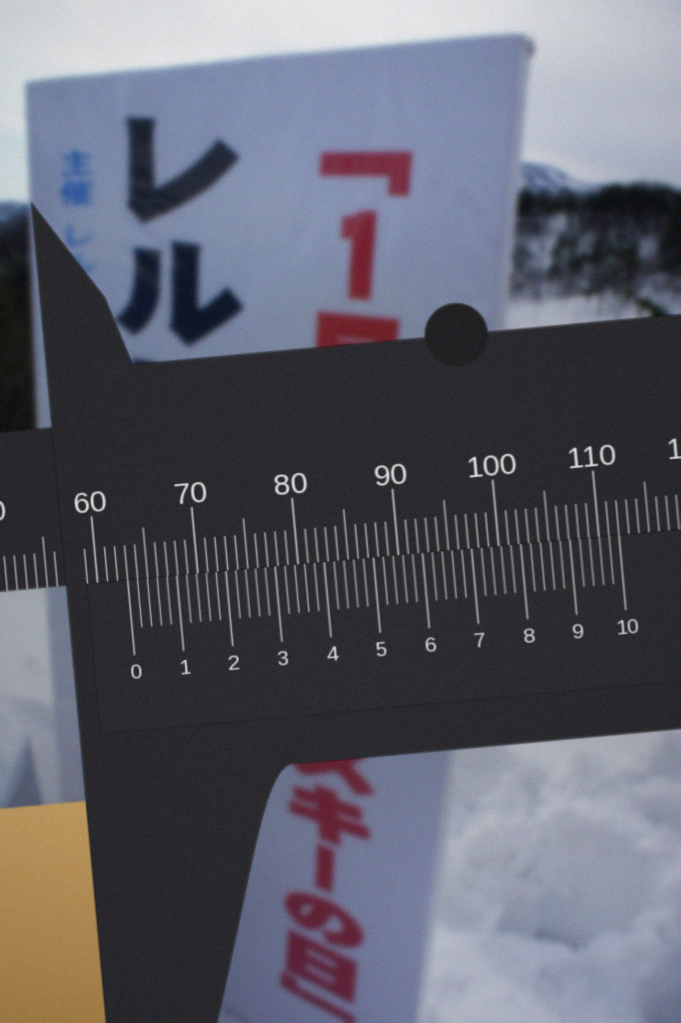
63.0 mm
